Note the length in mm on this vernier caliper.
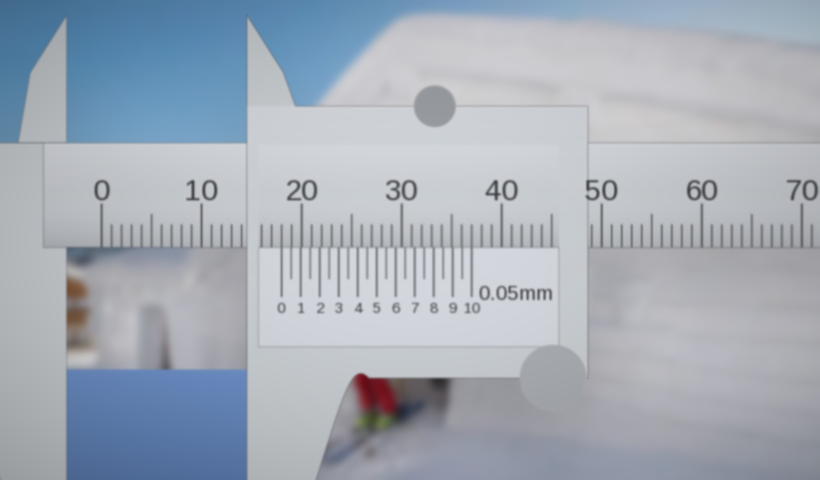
18.0 mm
